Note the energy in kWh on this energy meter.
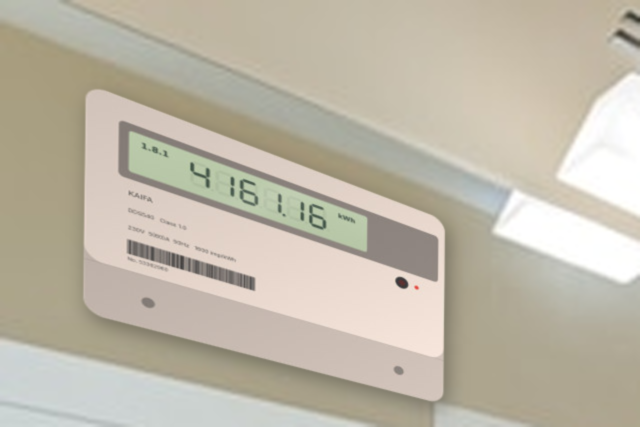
4161.16 kWh
